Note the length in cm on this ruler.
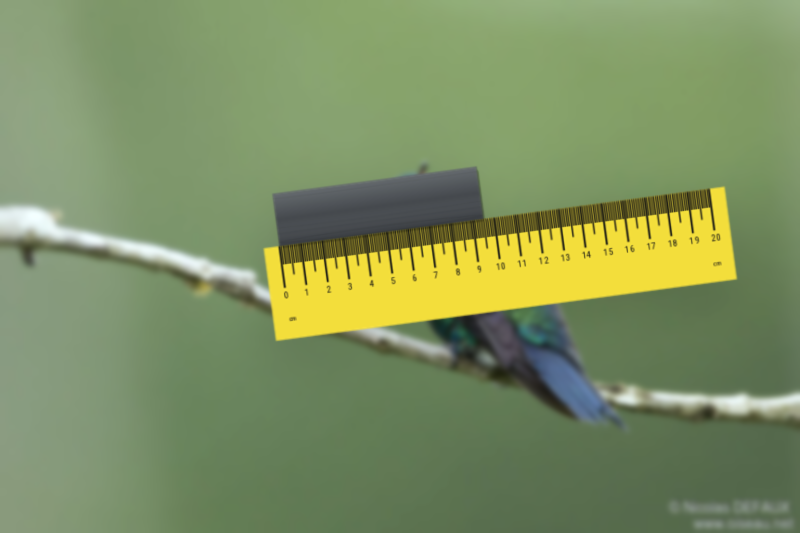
9.5 cm
